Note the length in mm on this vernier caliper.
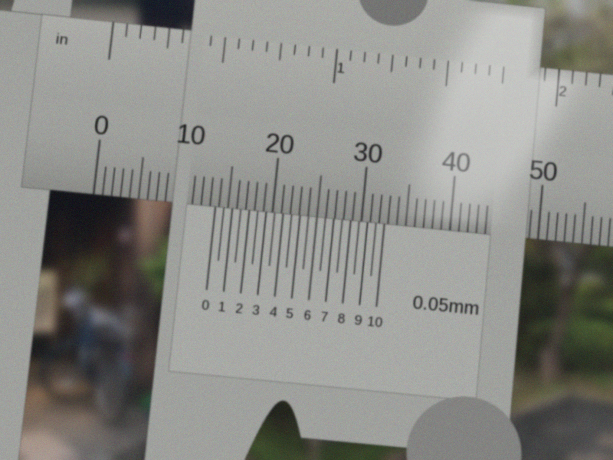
13.6 mm
